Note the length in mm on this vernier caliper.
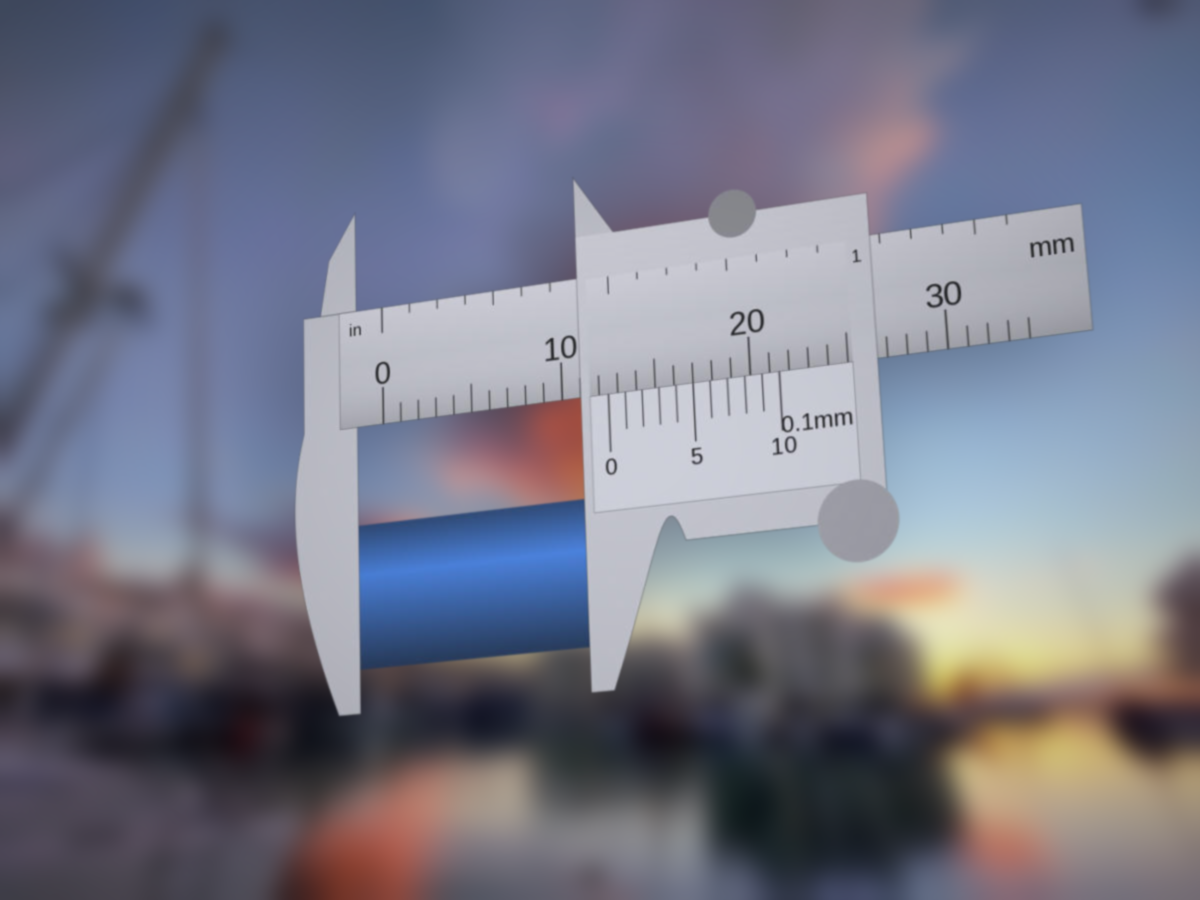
12.5 mm
